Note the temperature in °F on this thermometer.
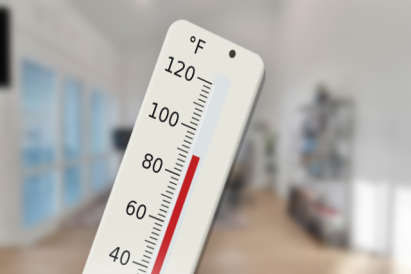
90 °F
